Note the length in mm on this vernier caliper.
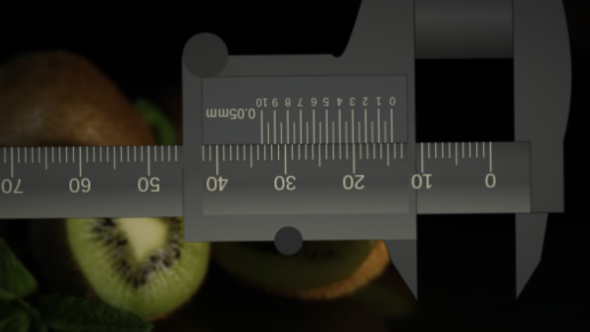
14.4 mm
